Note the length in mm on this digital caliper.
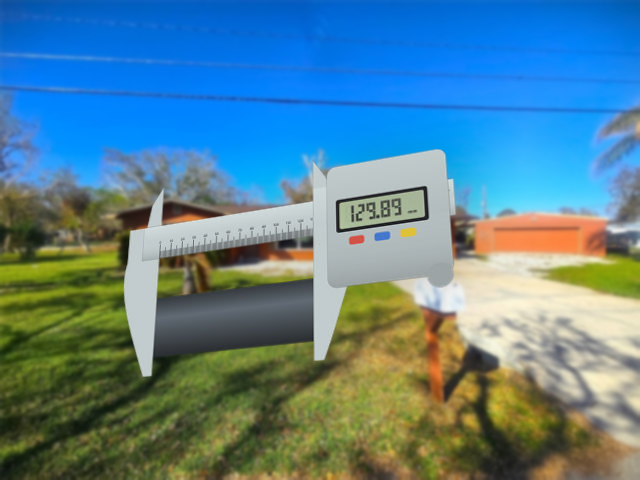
129.89 mm
